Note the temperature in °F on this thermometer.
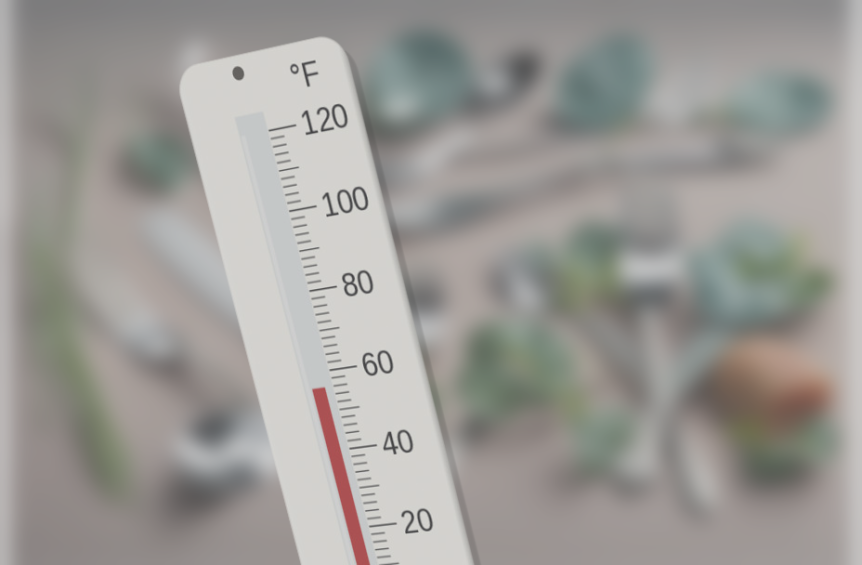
56 °F
